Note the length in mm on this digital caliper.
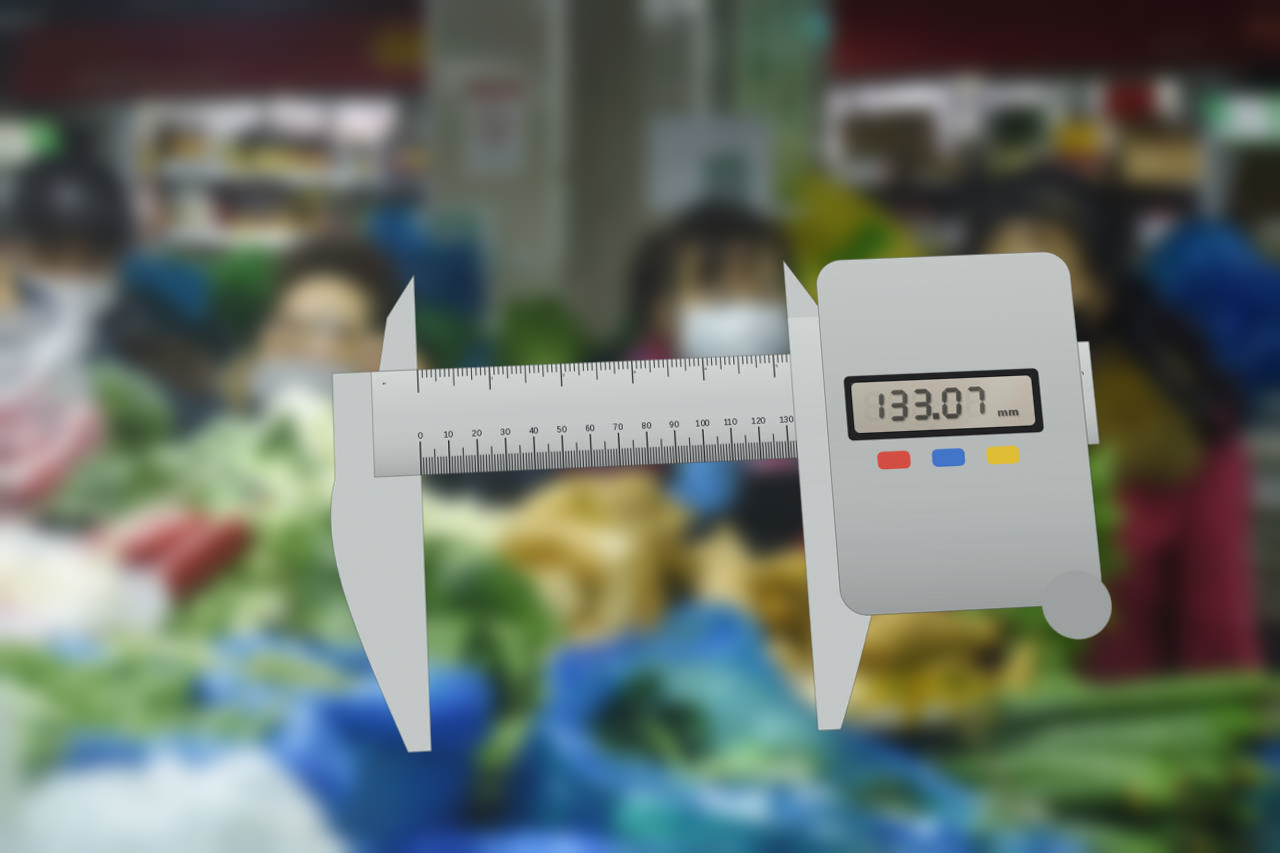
133.07 mm
